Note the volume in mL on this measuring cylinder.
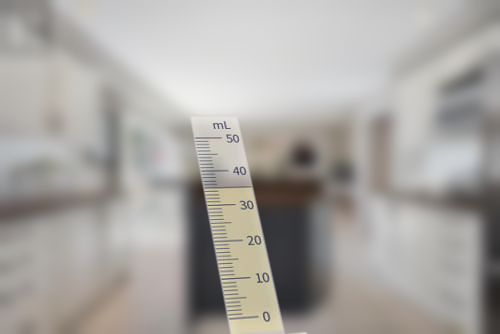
35 mL
